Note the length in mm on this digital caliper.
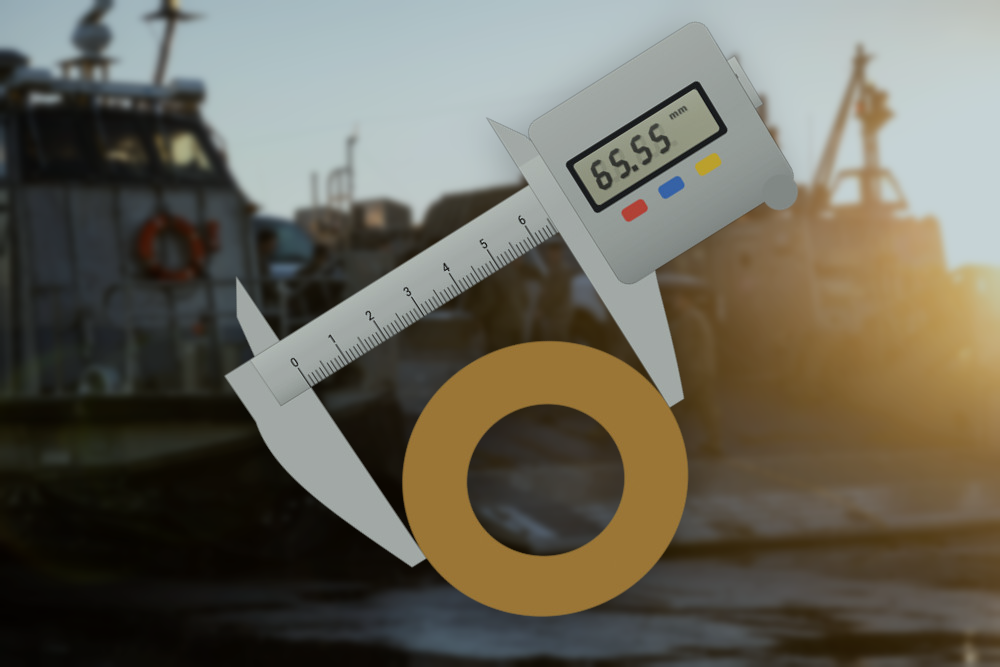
65.55 mm
